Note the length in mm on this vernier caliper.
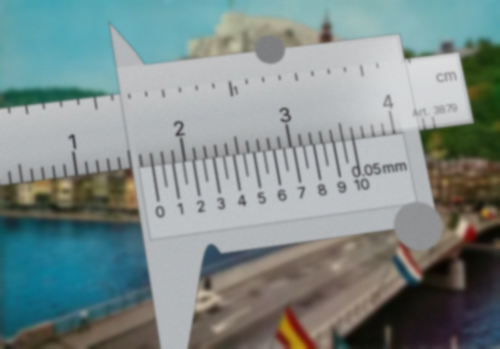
17.0 mm
